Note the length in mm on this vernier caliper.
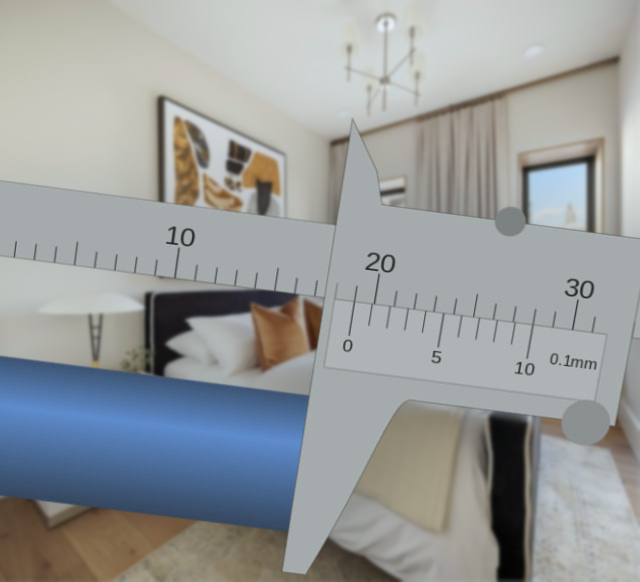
19.0 mm
